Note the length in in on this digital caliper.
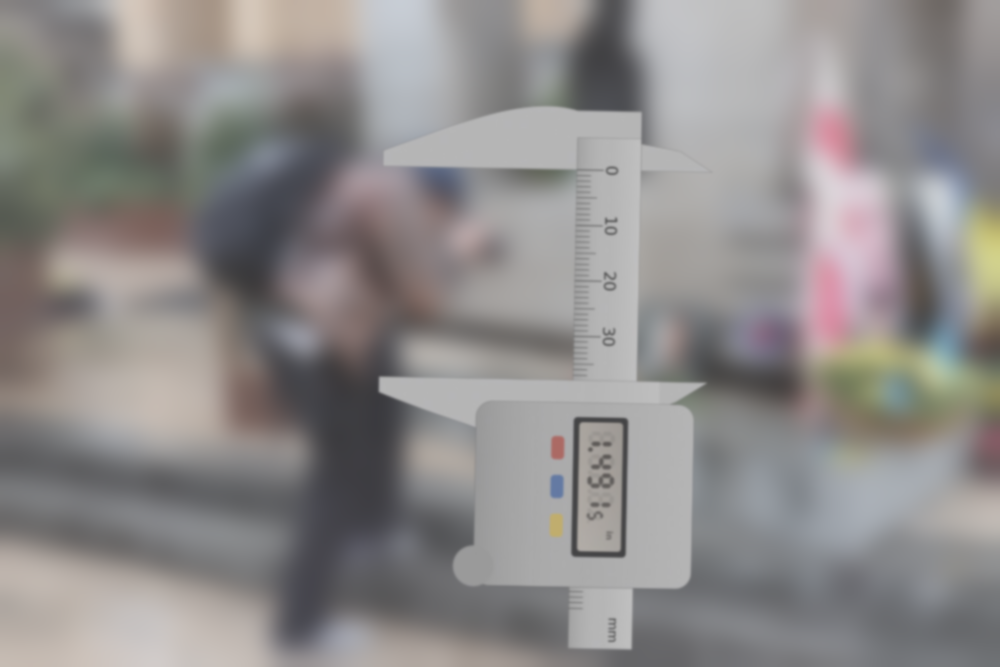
1.4915 in
